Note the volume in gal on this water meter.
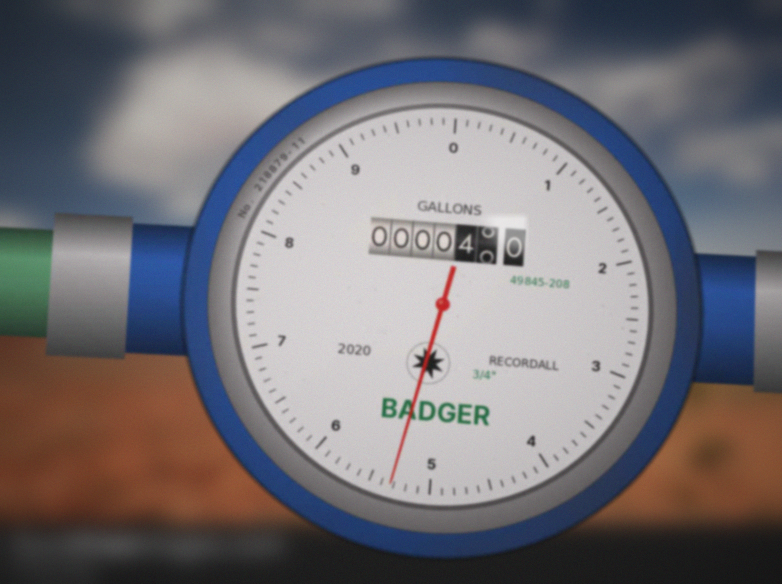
485.3 gal
